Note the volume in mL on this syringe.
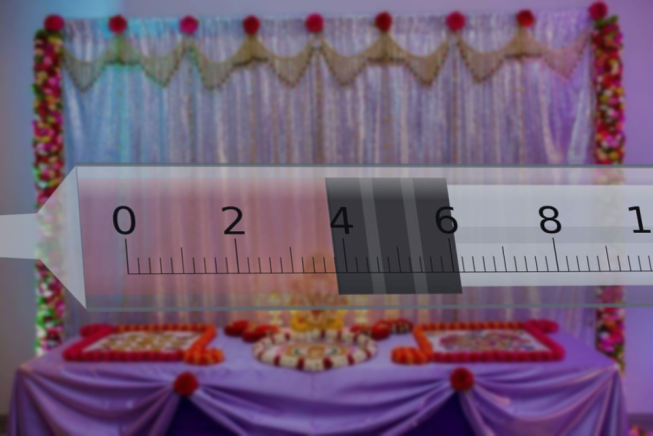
3.8 mL
